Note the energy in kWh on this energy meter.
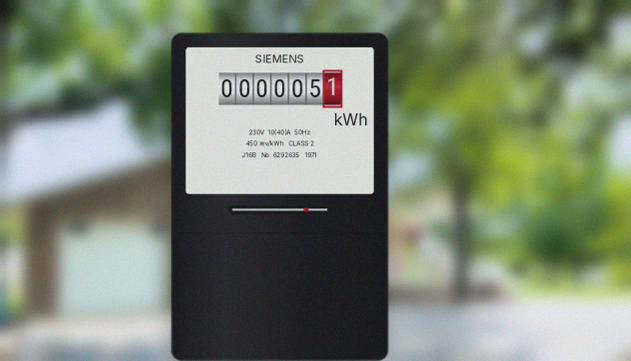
5.1 kWh
